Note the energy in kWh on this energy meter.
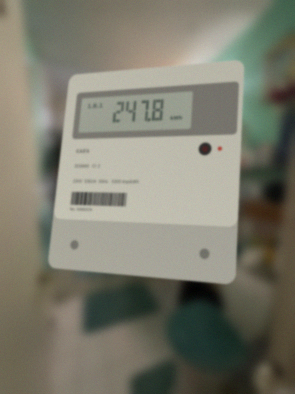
247.8 kWh
